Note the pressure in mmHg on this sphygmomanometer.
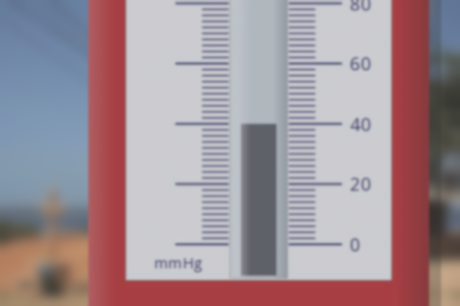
40 mmHg
